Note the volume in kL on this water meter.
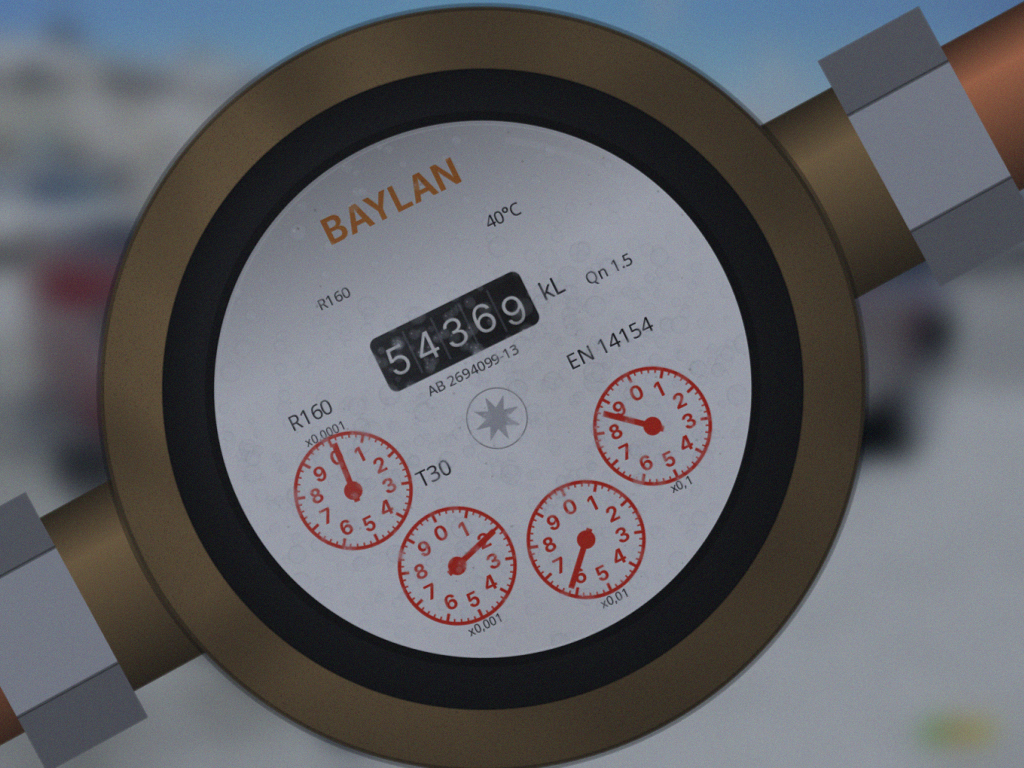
54368.8620 kL
